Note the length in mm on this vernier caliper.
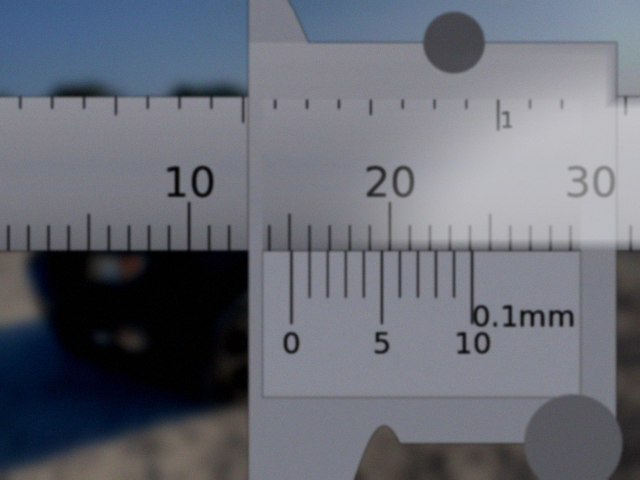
15.1 mm
